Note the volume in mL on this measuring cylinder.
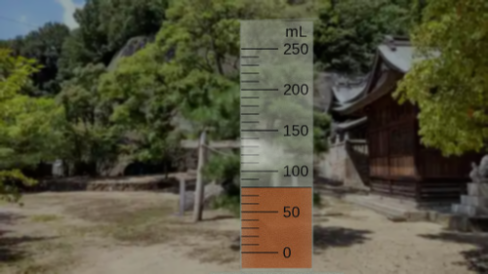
80 mL
